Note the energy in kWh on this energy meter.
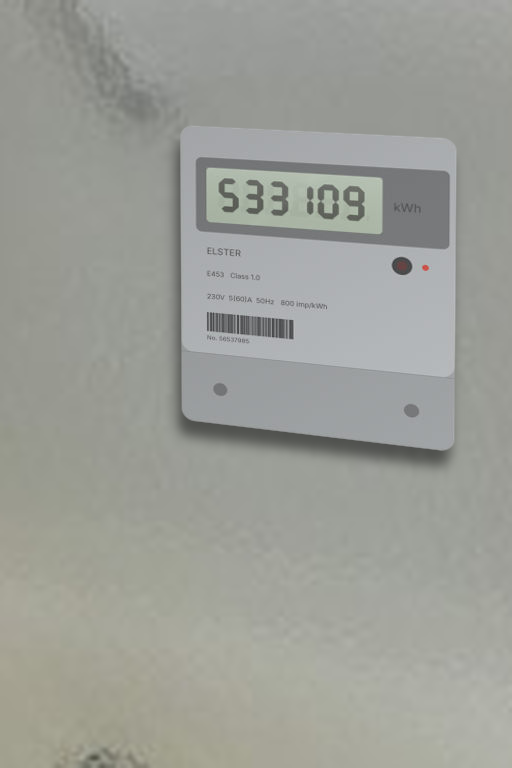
533109 kWh
